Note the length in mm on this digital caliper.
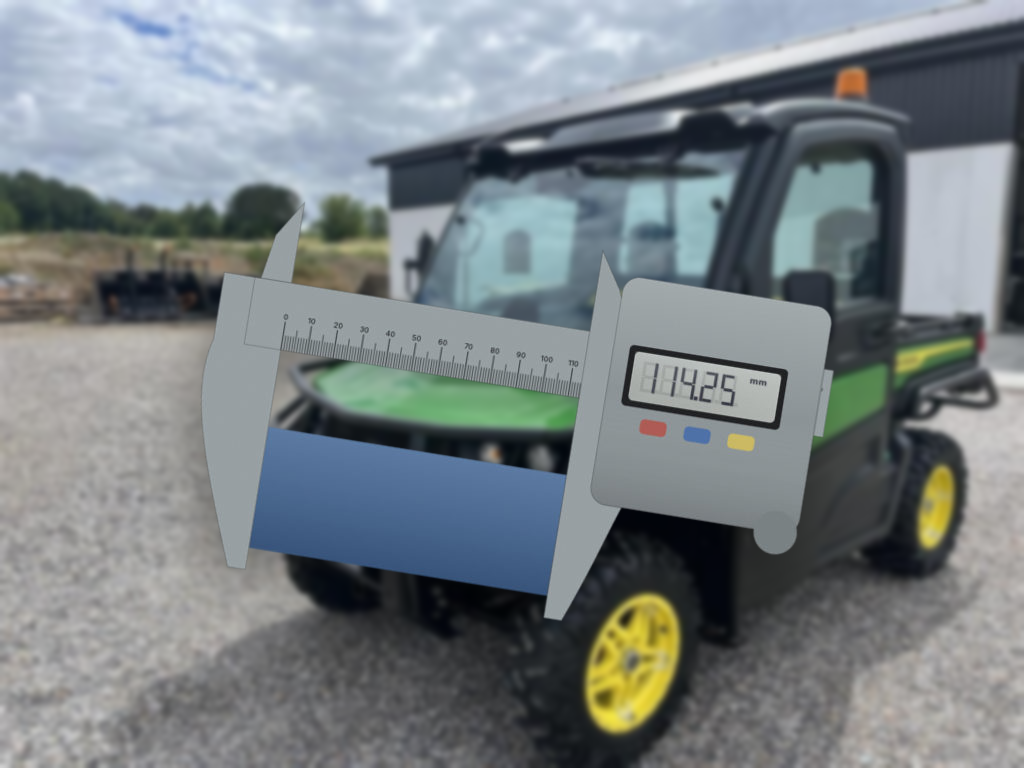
114.25 mm
